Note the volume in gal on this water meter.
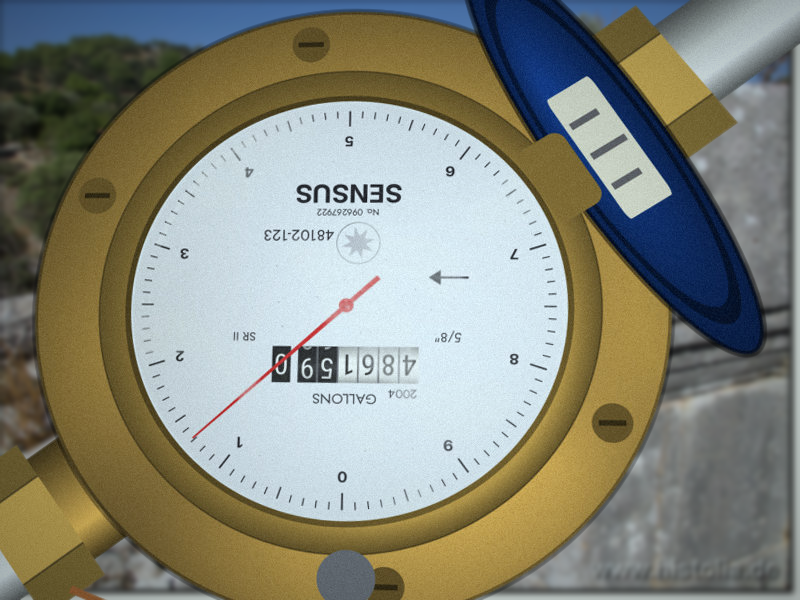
4861591.3 gal
